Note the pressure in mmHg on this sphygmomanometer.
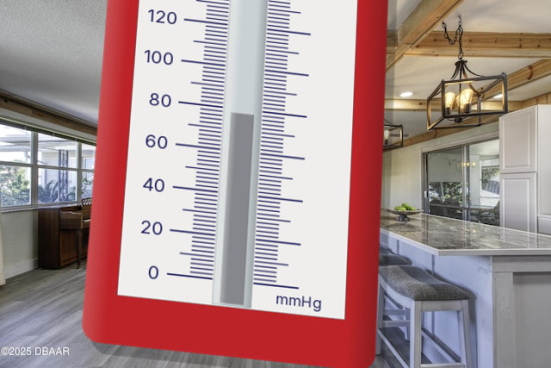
78 mmHg
